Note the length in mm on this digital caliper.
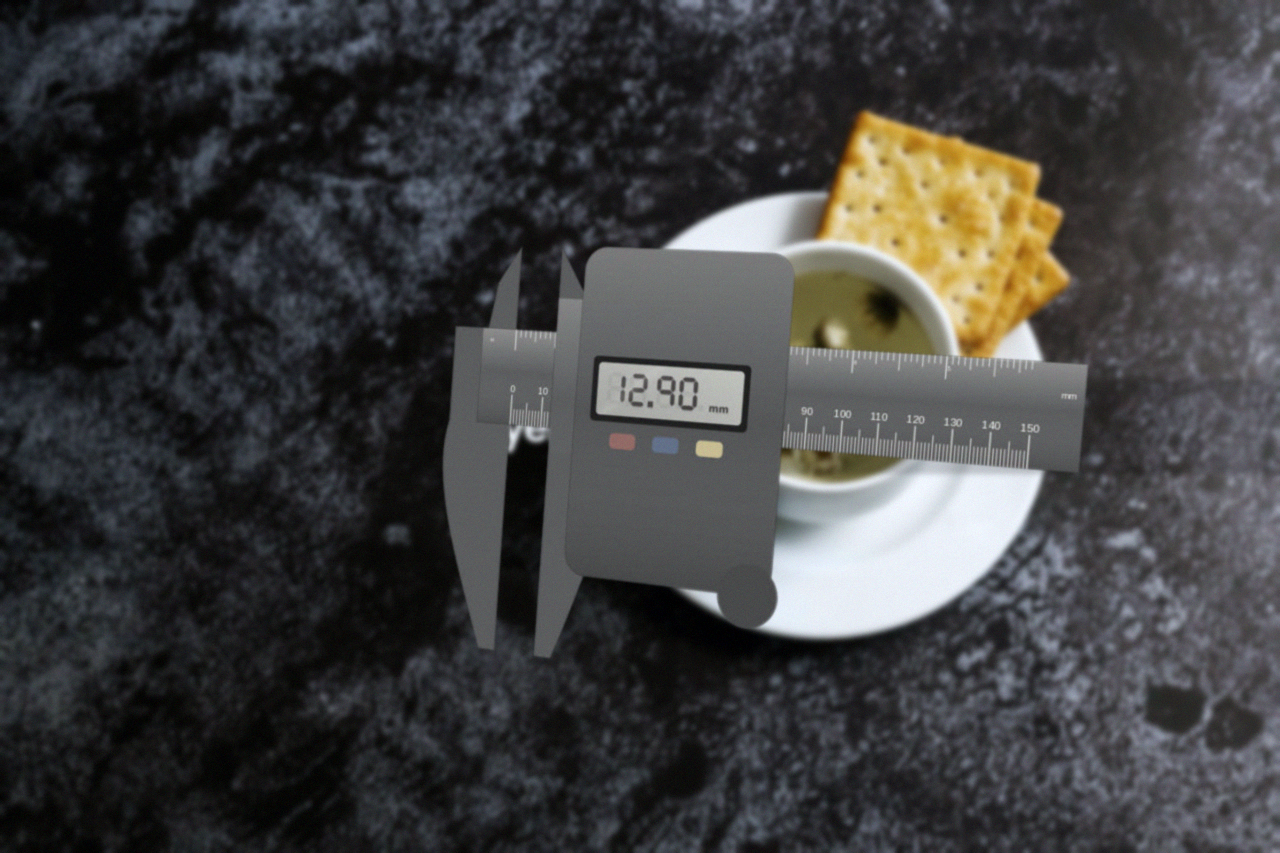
12.90 mm
